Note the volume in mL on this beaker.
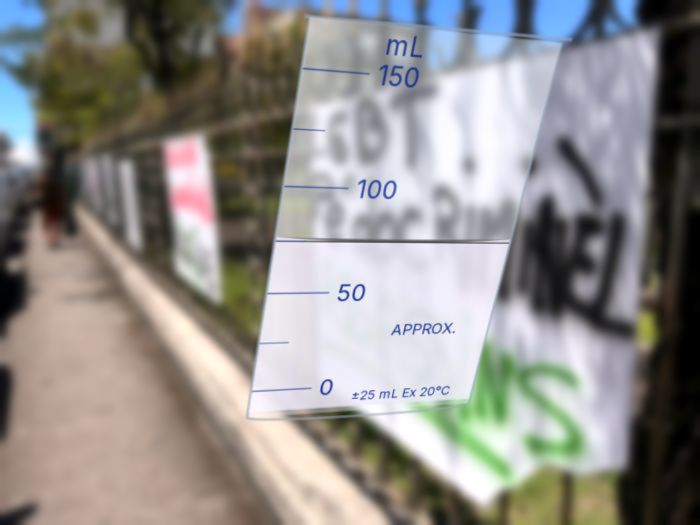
75 mL
